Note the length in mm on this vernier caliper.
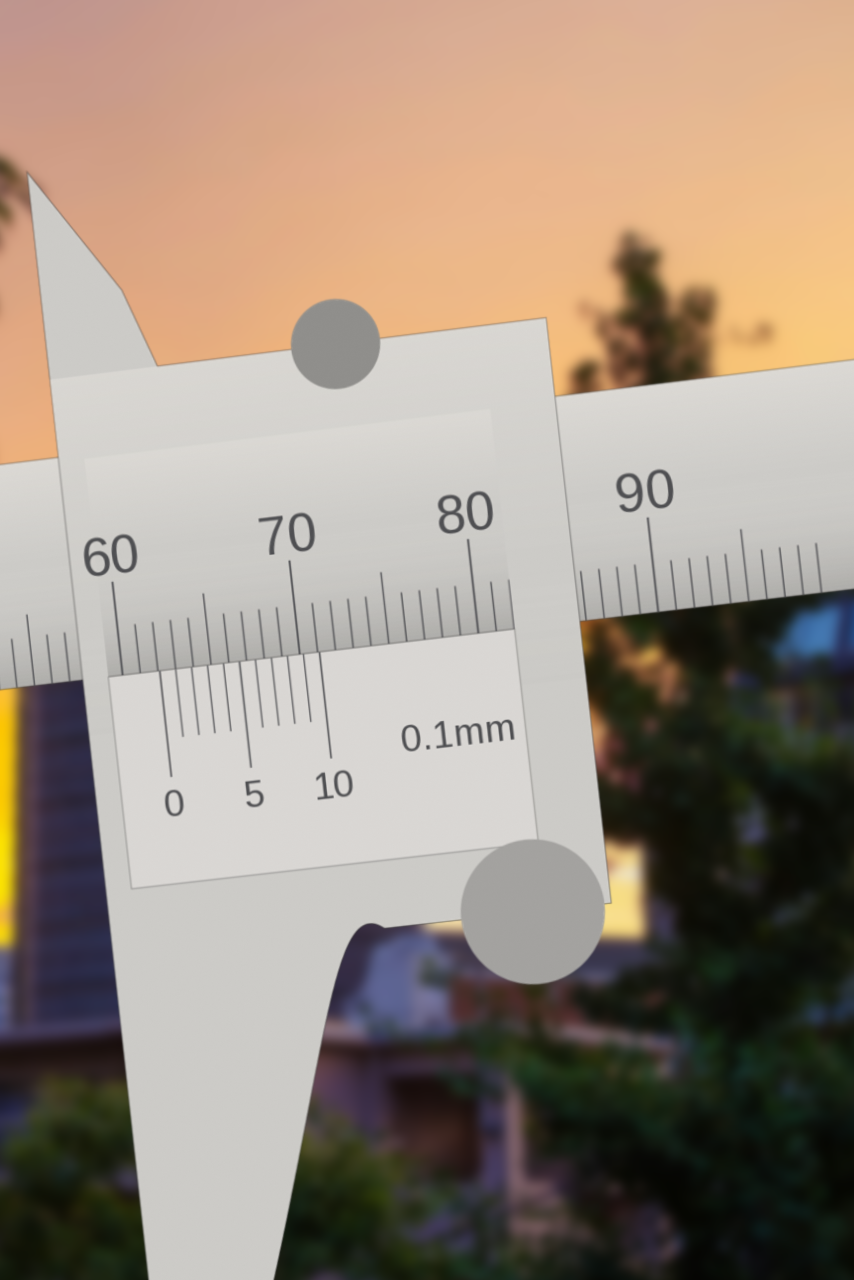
62.1 mm
